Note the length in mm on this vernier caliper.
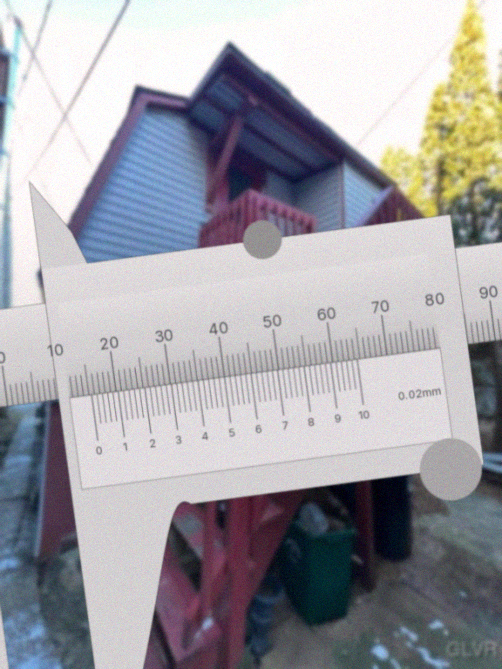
15.5 mm
